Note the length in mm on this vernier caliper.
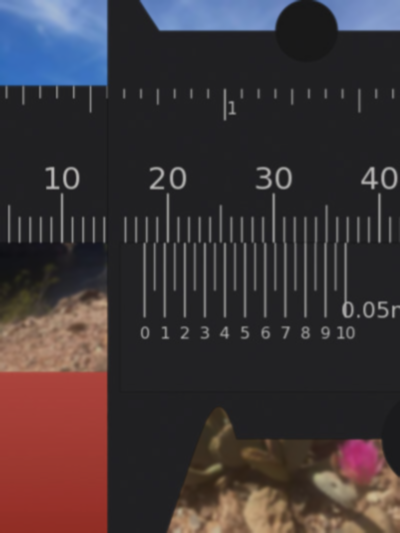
17.8 mm
